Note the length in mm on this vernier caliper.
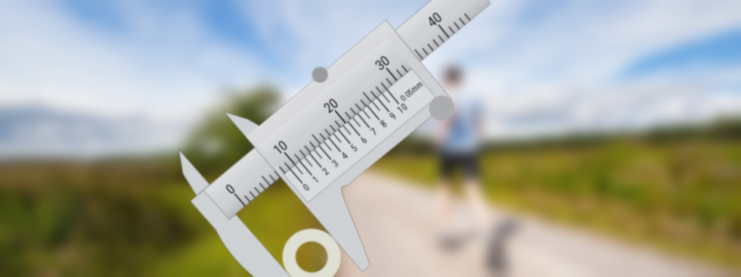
9.0 mm
